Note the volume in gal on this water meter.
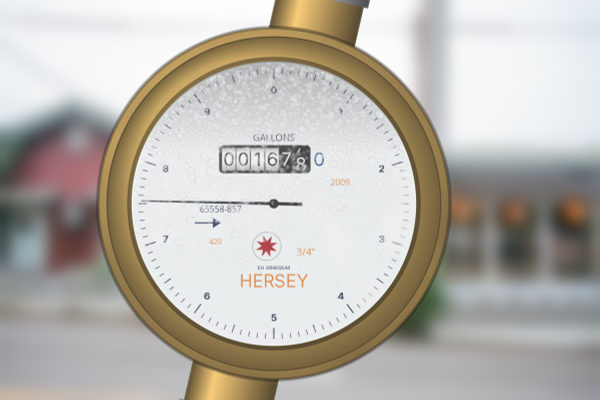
16777.5 gal
